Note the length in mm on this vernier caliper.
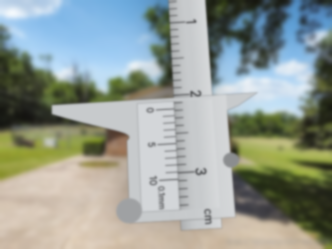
21.8 mm
